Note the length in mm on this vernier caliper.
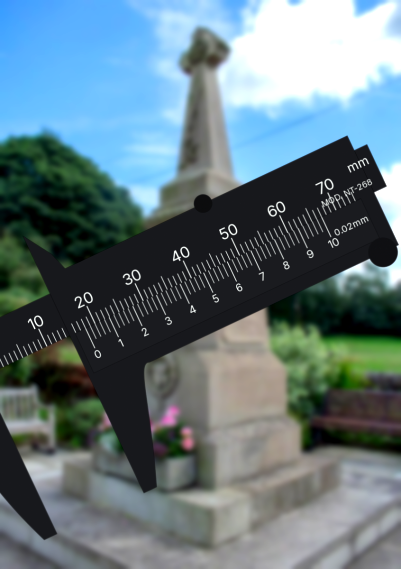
18.0 mm
